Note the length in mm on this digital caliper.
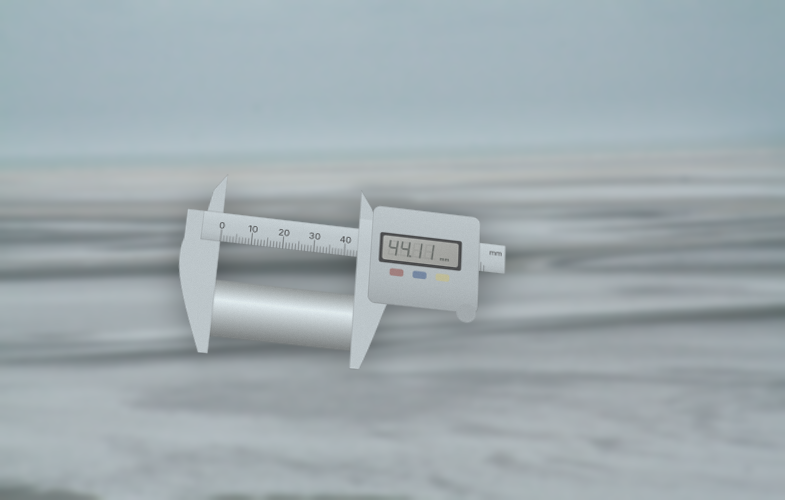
44.11 mm
